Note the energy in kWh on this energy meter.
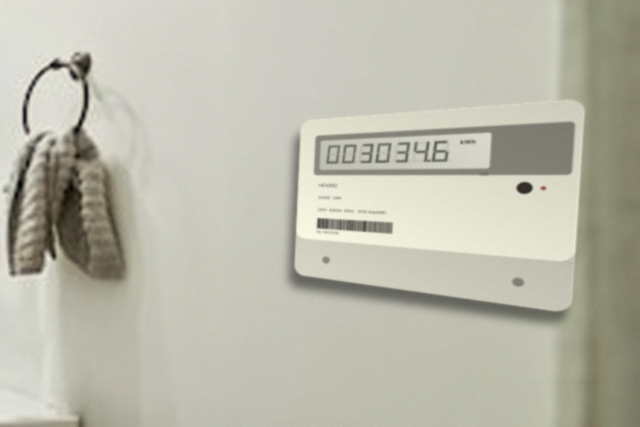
3034.6 kWh
